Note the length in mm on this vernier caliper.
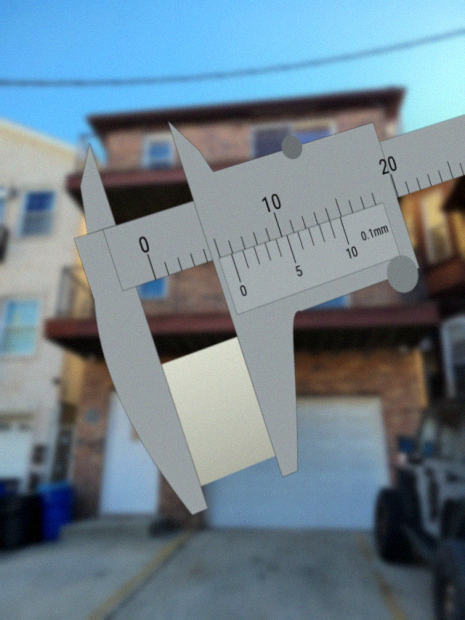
5.9 mm
